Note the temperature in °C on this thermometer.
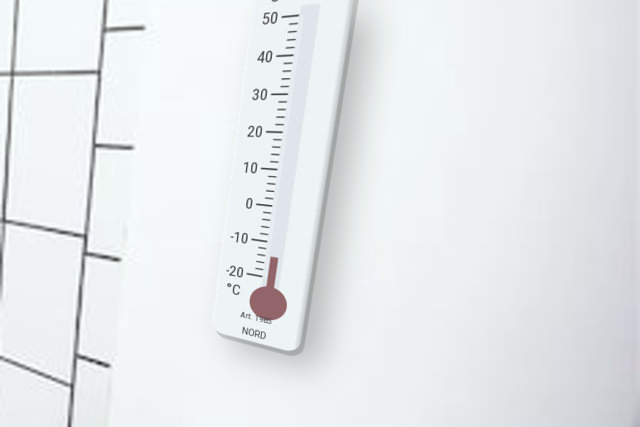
-14 °C
